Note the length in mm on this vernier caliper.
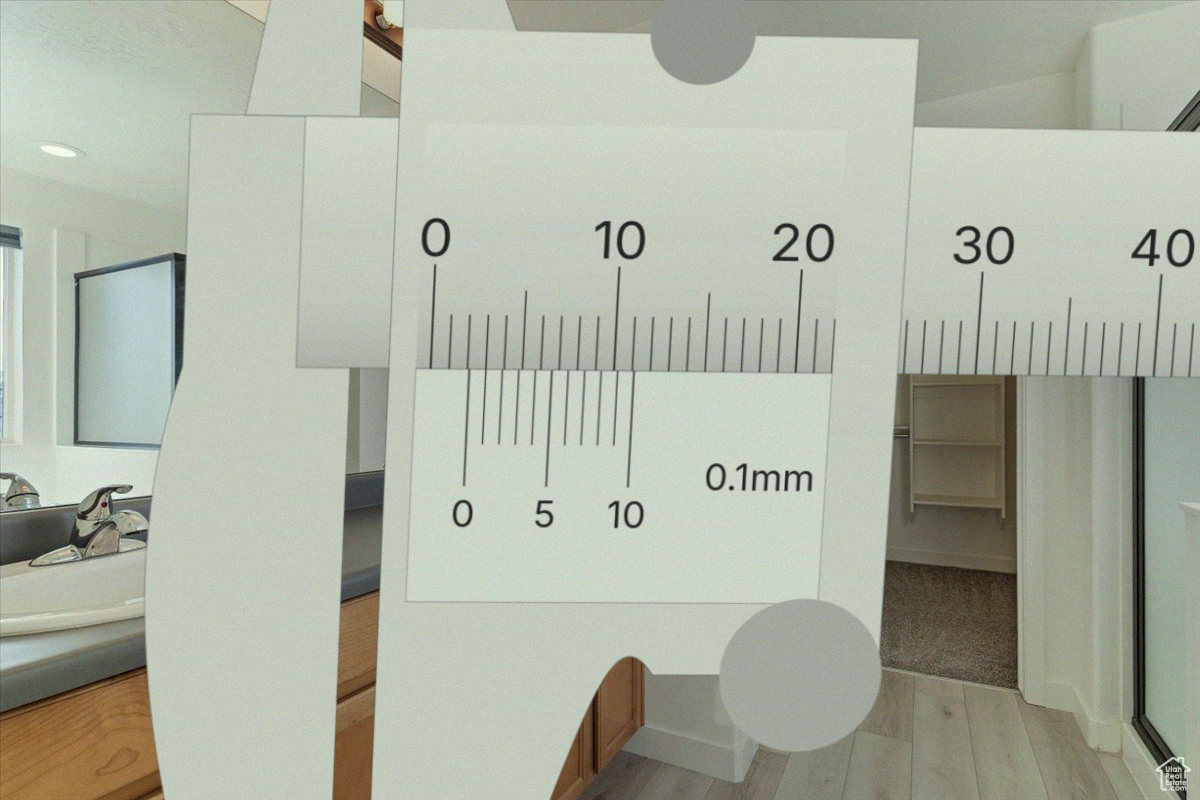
2.1 mm
